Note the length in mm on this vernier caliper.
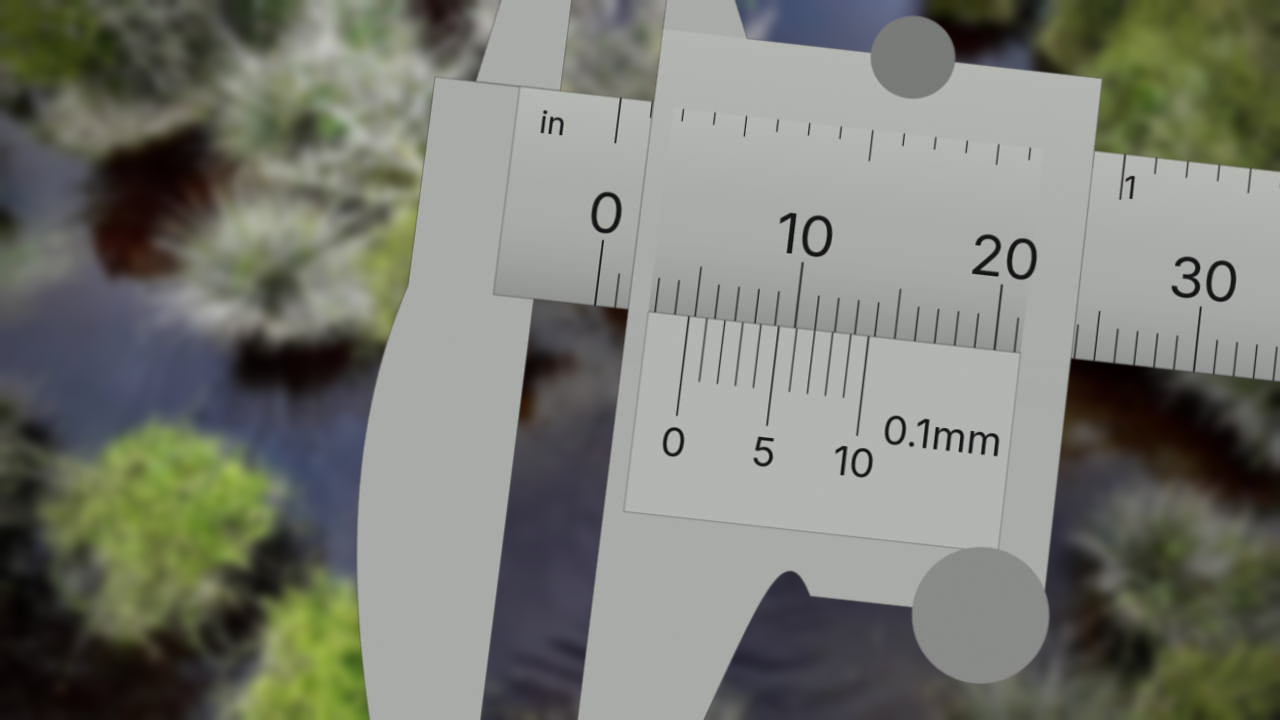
4.7 mm
